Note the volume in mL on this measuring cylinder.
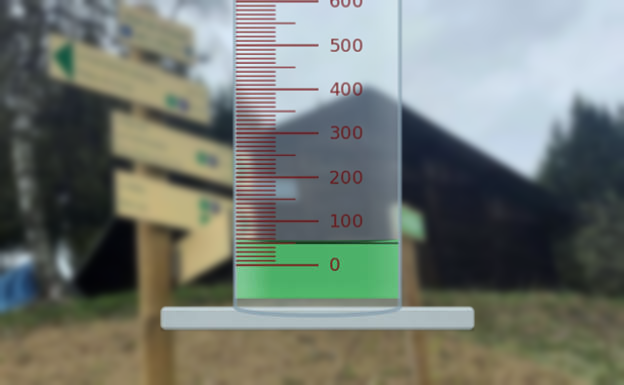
50 mL
